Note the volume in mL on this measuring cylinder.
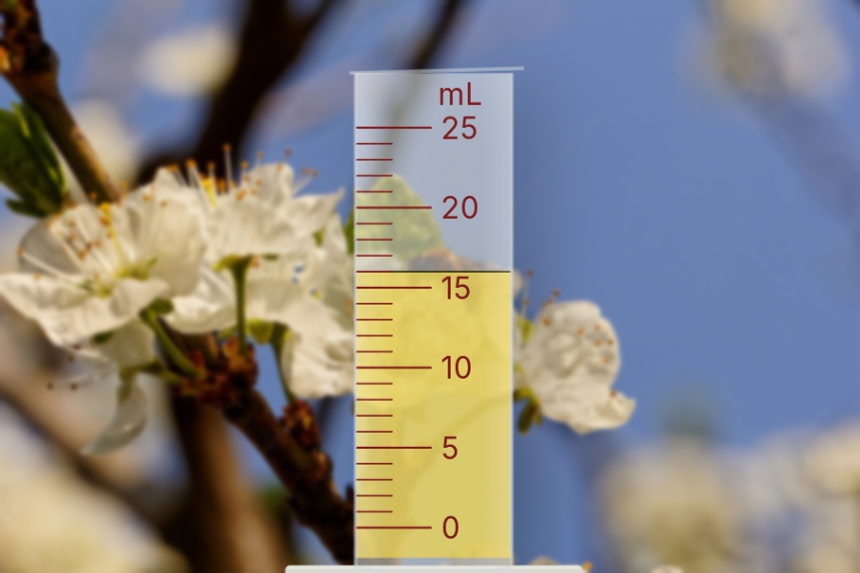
16 mL
